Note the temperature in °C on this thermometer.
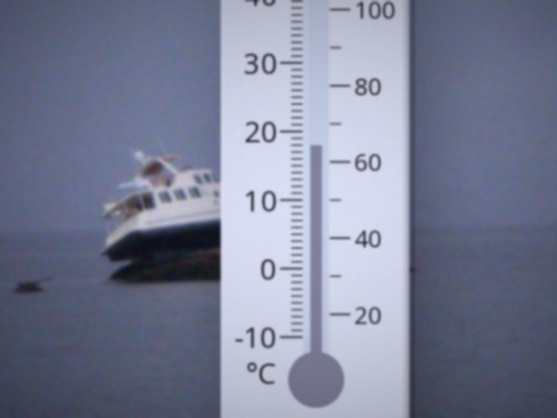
18 °C
